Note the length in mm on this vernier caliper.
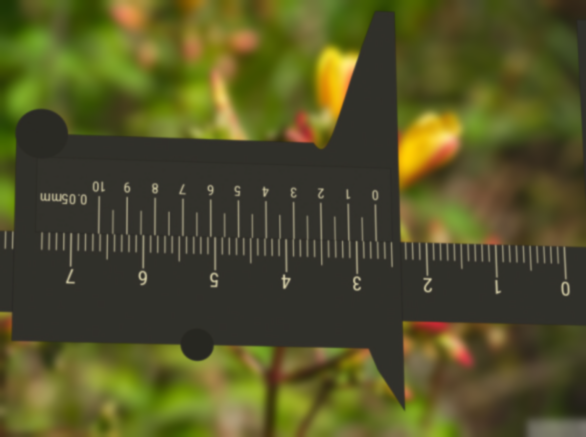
27.2 mm
